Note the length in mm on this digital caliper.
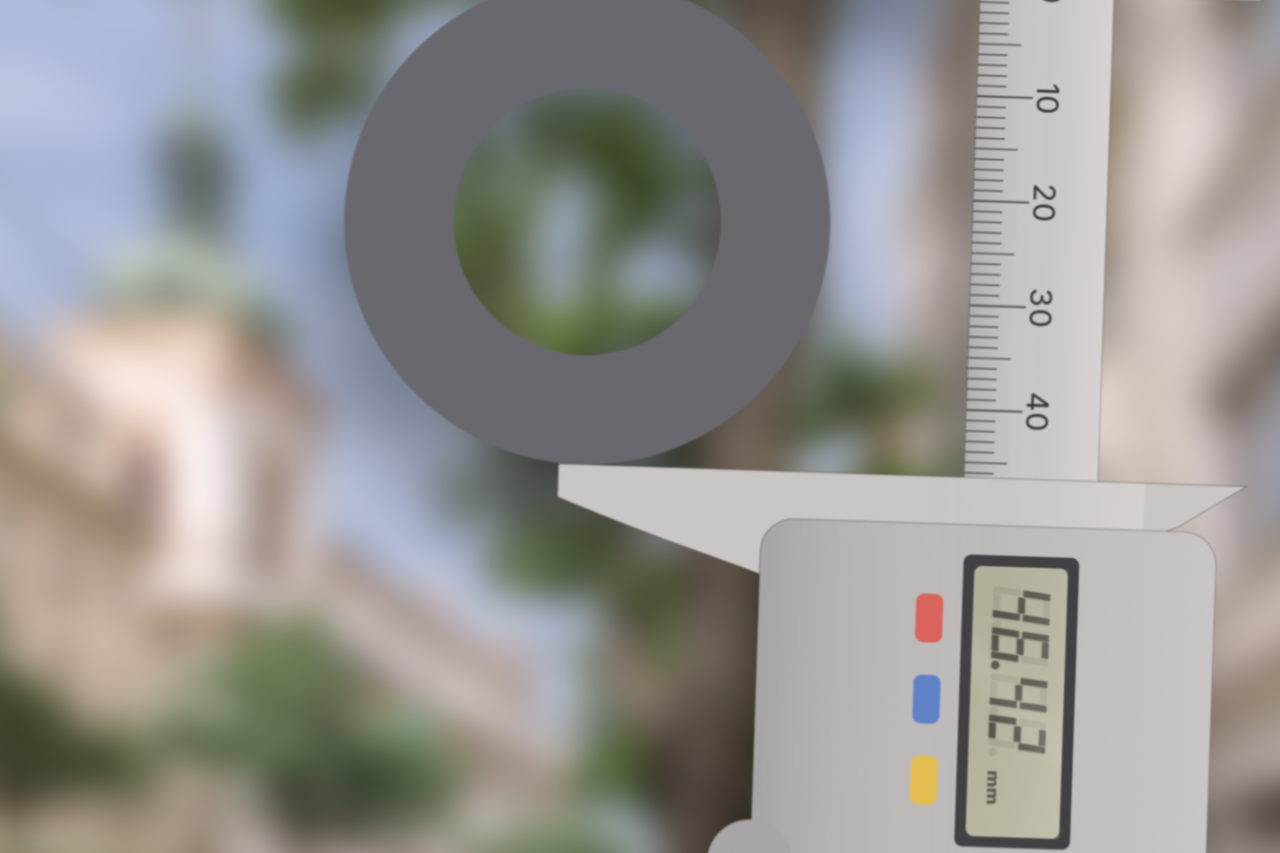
46.42 mm
